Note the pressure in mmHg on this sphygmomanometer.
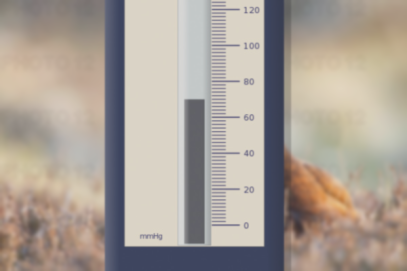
70 mmHg
